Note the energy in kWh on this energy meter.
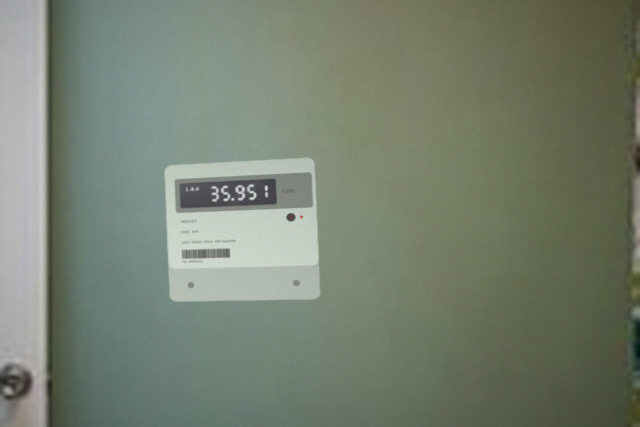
35.951 kWh
